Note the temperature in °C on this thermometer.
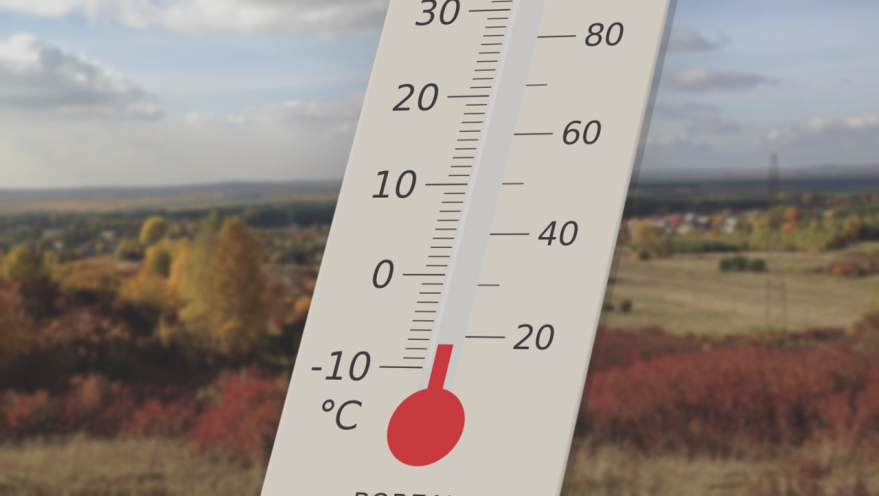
-7.5 °C
